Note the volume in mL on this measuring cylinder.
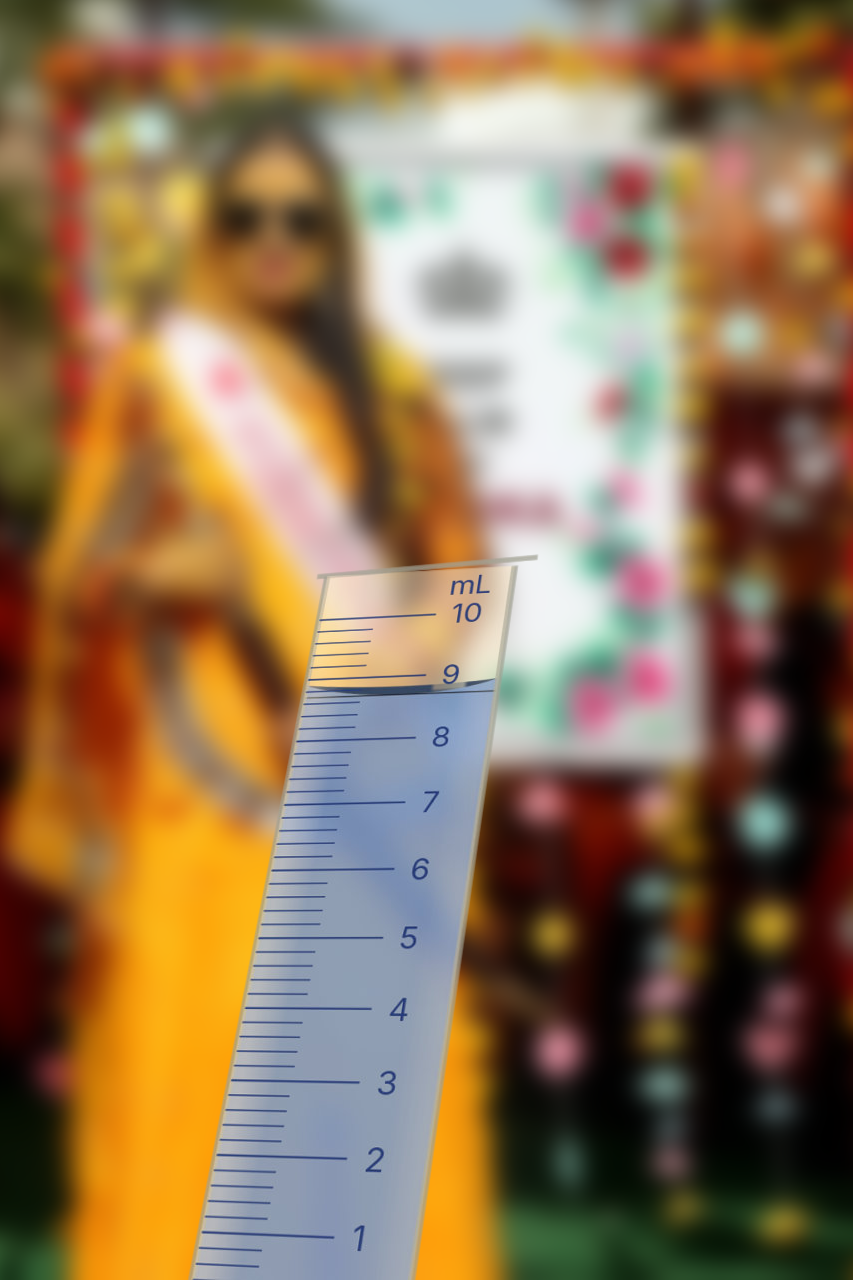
8.7 mL
